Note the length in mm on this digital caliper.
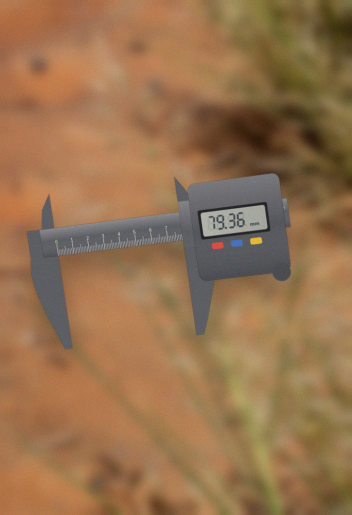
79.36 mm
